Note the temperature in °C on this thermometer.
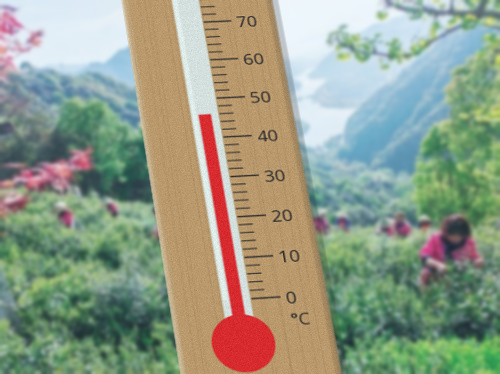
46 °C
